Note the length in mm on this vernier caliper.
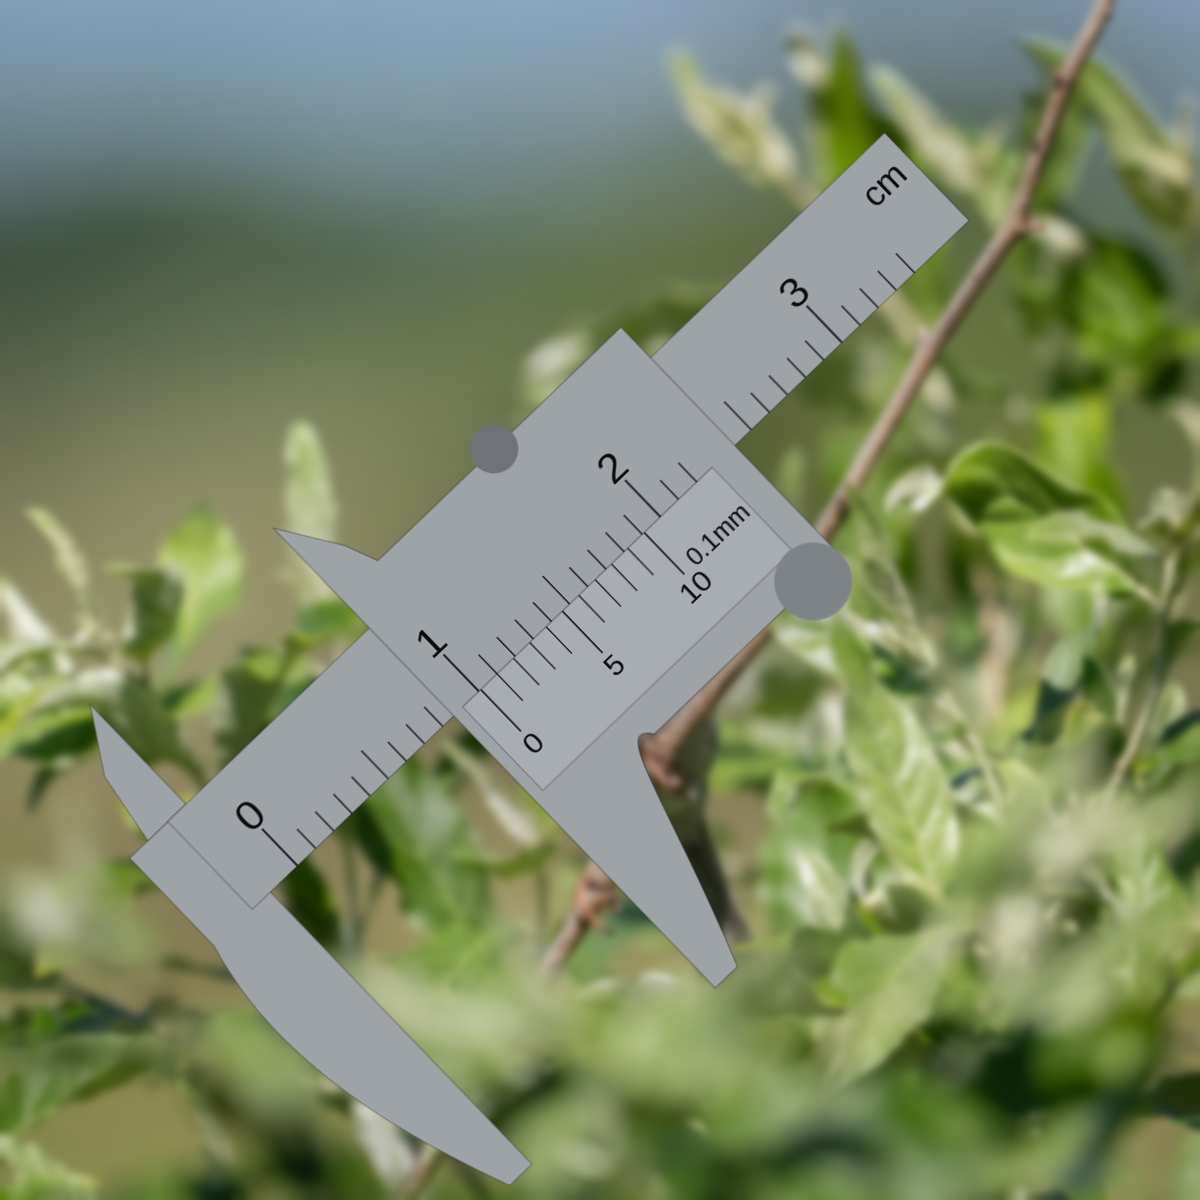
10.1 mm
